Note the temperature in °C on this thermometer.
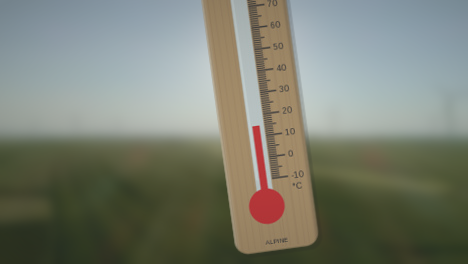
15 °C
